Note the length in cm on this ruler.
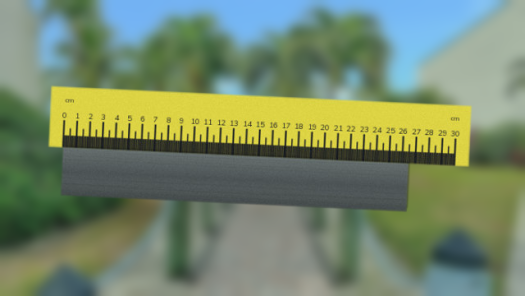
26.5 cm
